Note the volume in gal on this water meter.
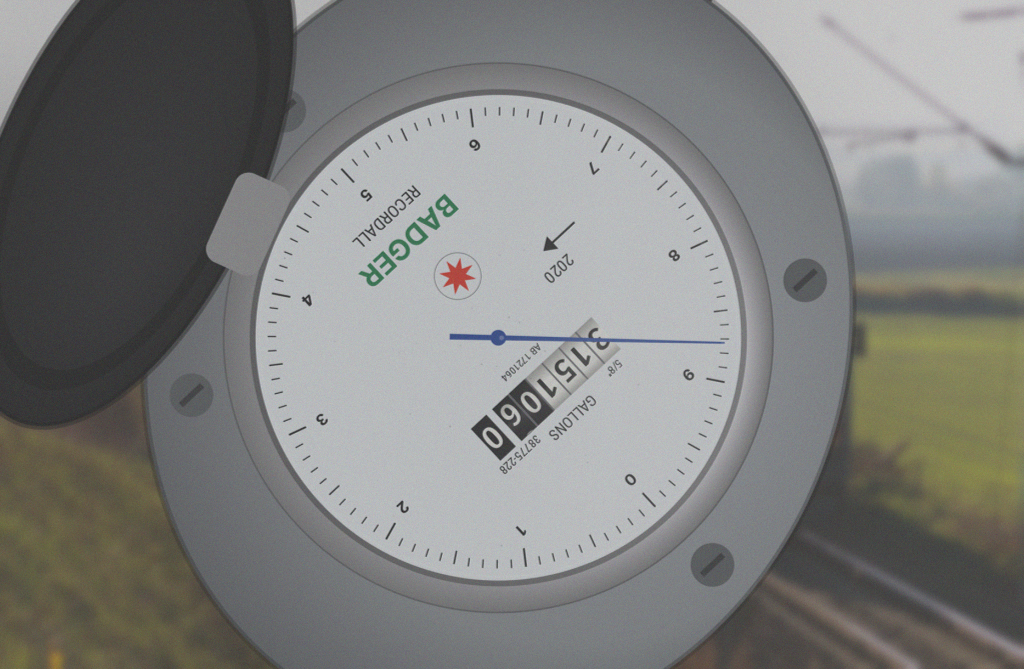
3151058.7 gal
